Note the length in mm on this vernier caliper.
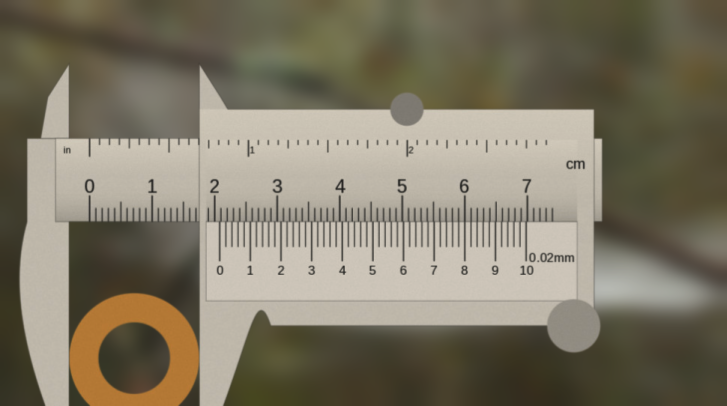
20.8 mm
